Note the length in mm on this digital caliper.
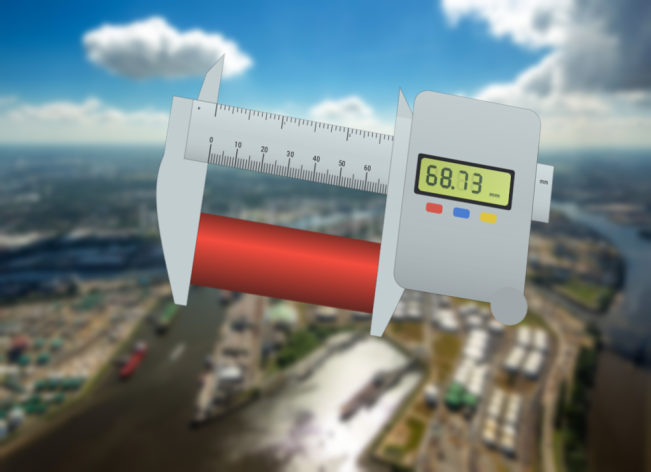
68.73 mm
